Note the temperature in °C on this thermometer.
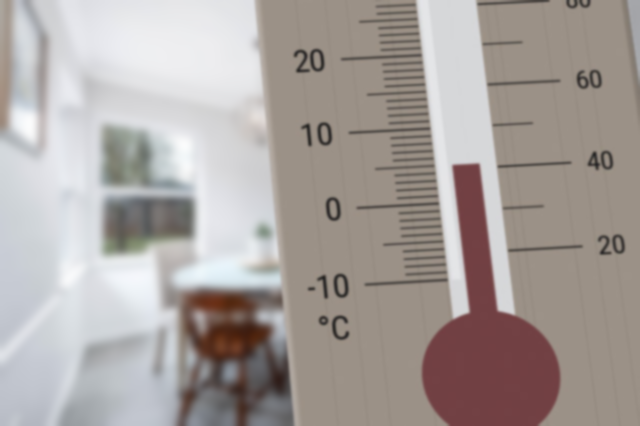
5 °C
